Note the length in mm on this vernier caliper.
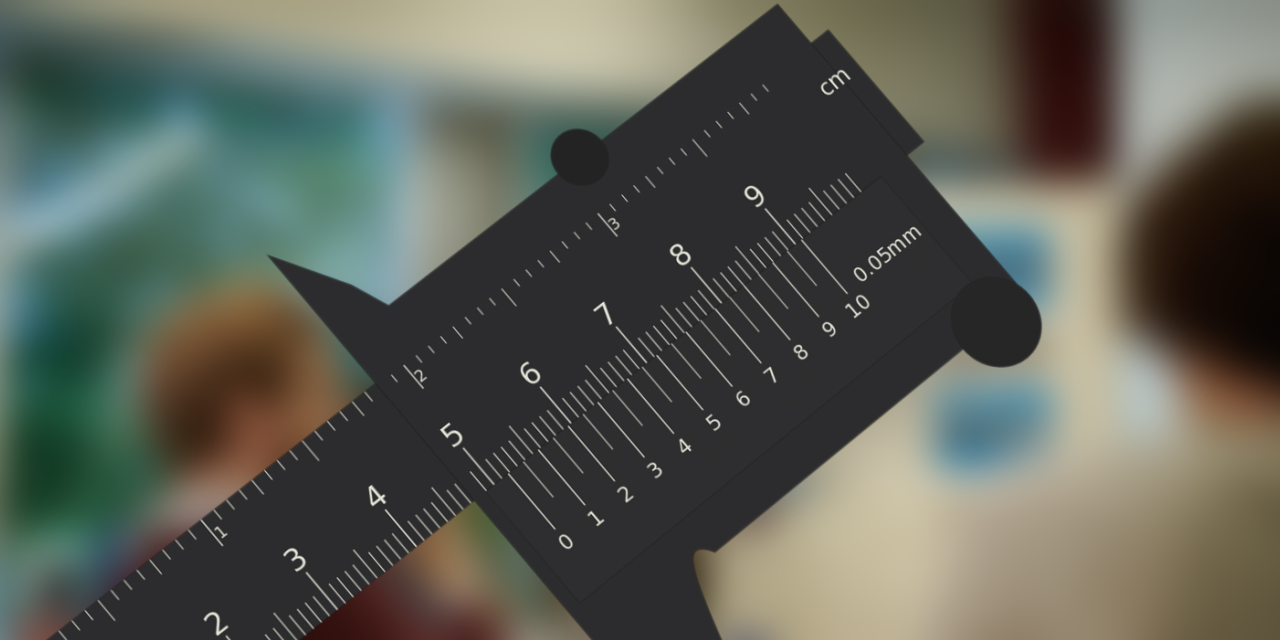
51.8 mm
